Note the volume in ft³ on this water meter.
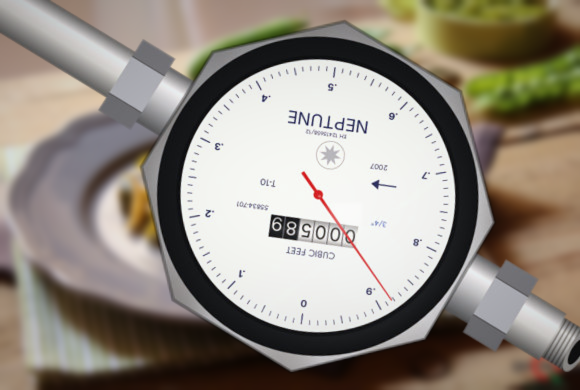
588.88 ft³
